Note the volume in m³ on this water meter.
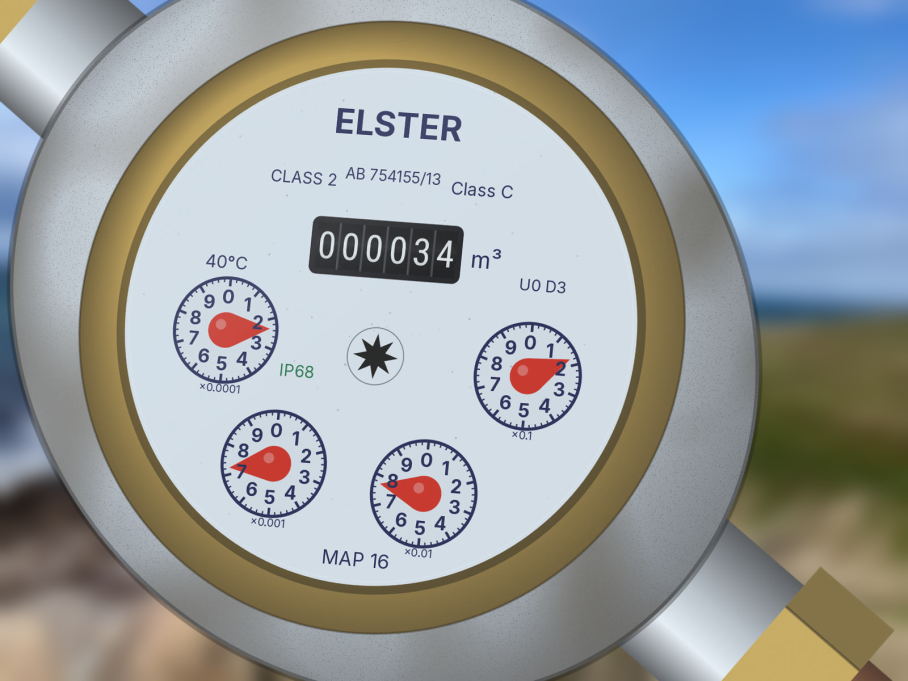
34.1772 m³
